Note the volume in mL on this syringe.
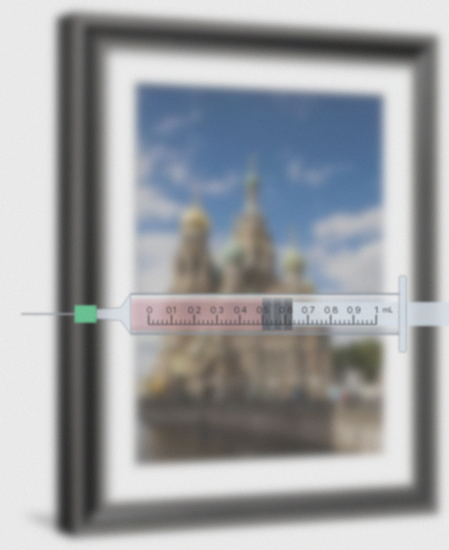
0.5 mL
